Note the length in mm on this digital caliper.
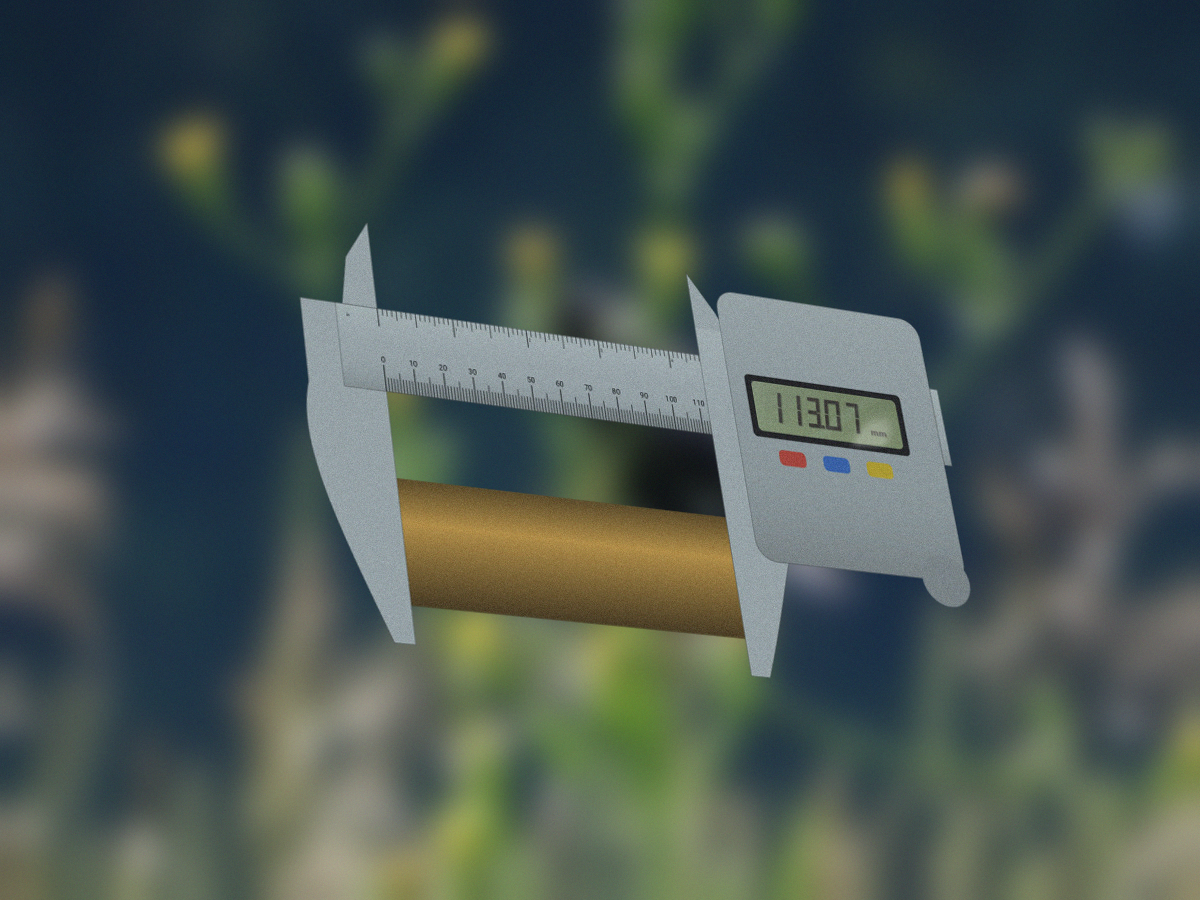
113.07 mm
